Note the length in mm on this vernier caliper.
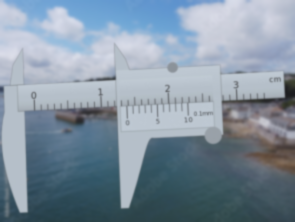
13.8 mm
